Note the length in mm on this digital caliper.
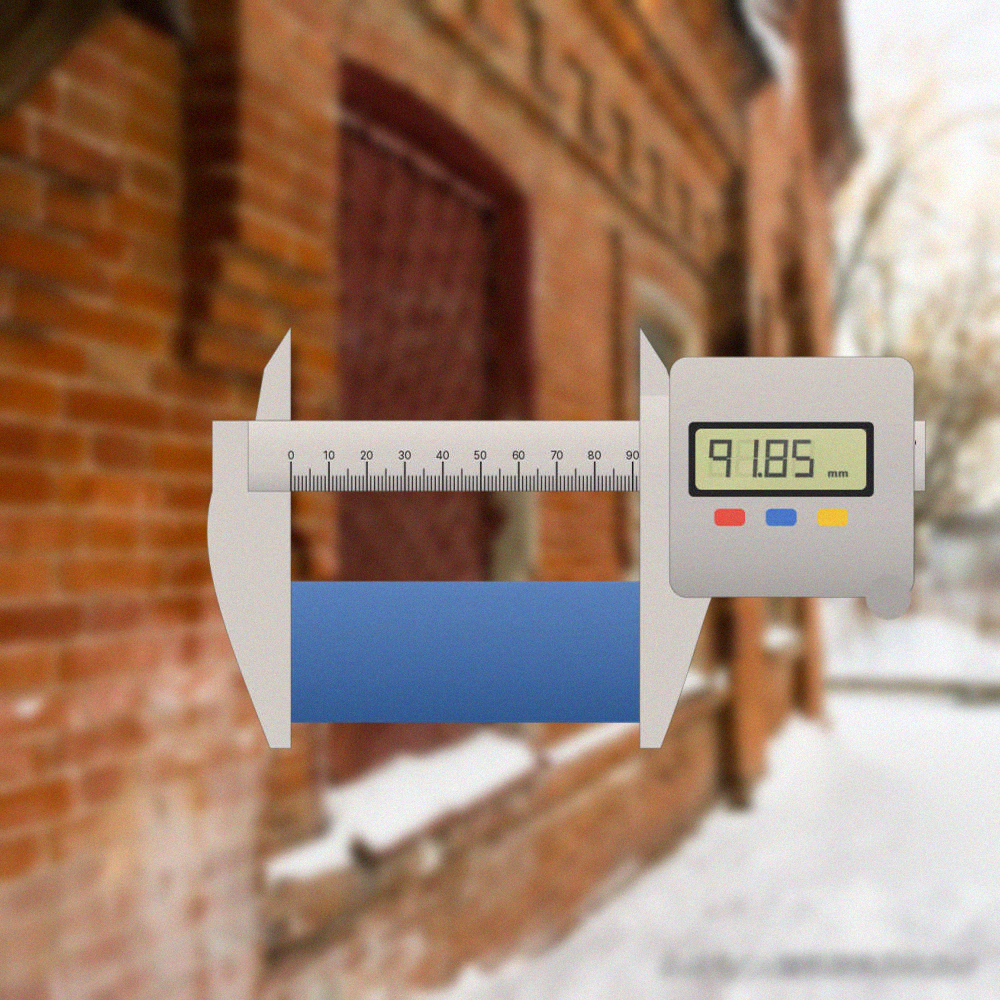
91.85 mm
